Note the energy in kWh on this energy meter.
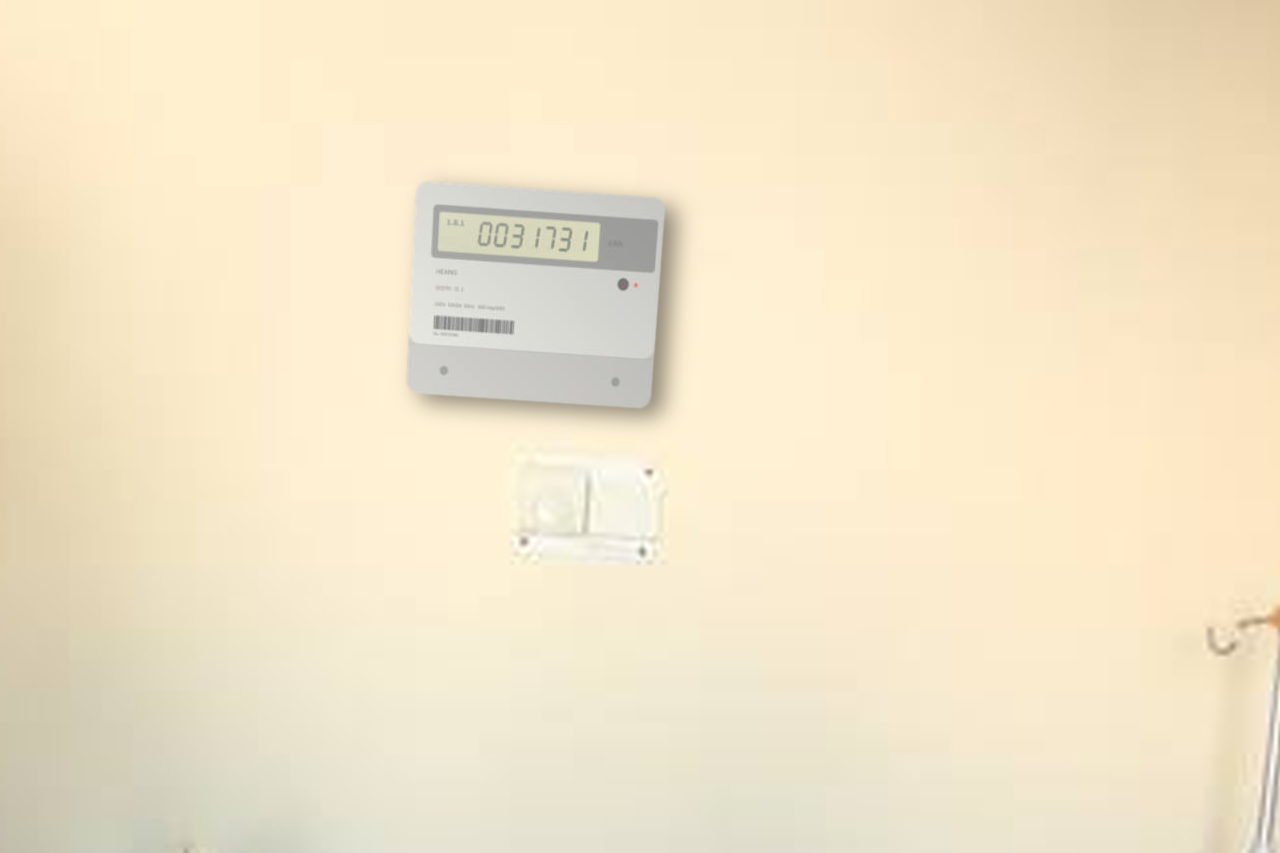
31731 kWh
